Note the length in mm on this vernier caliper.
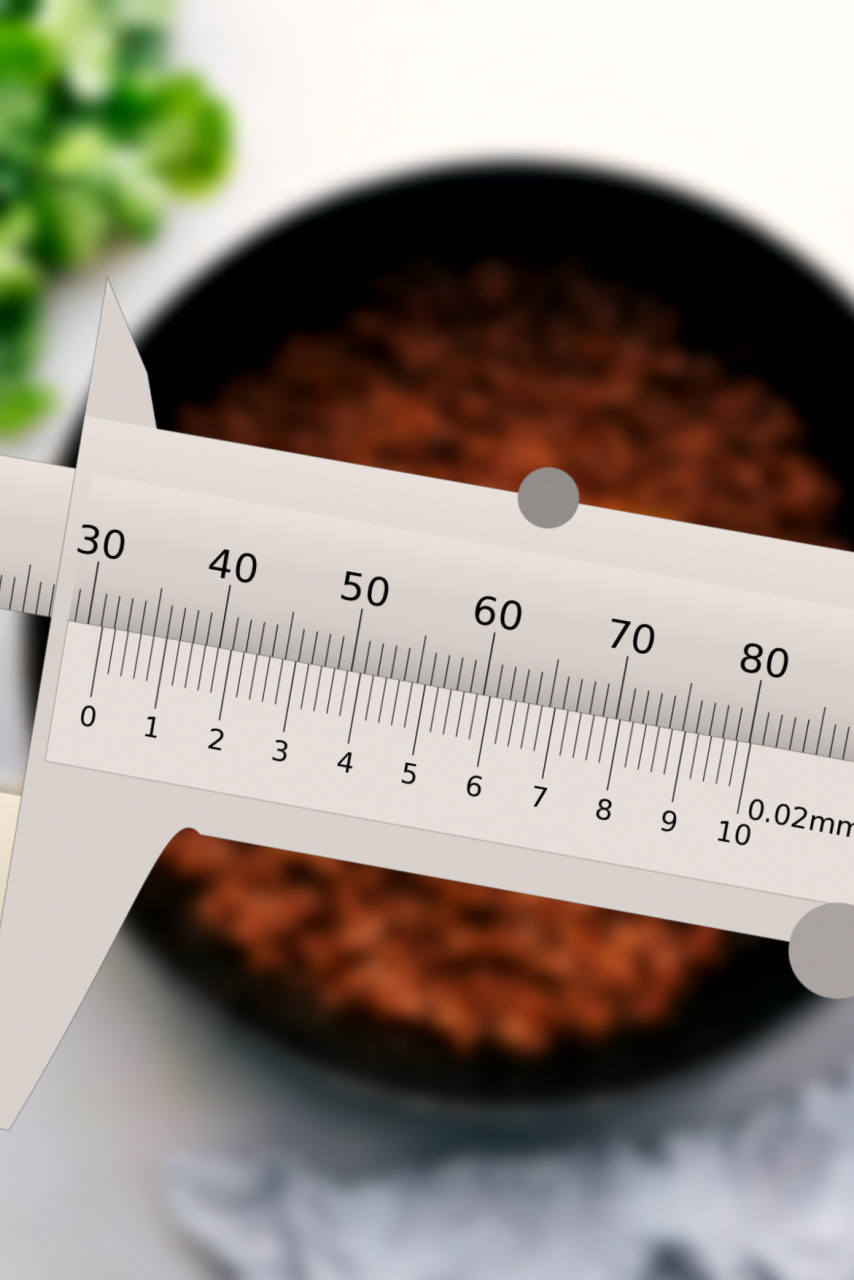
31.1 mm
